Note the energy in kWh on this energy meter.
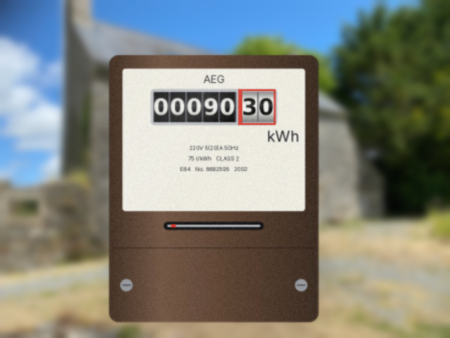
90.30 kWh
